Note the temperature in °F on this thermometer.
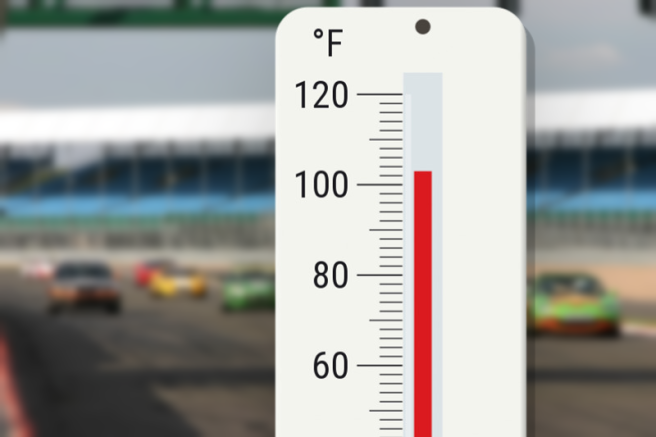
103 °F
